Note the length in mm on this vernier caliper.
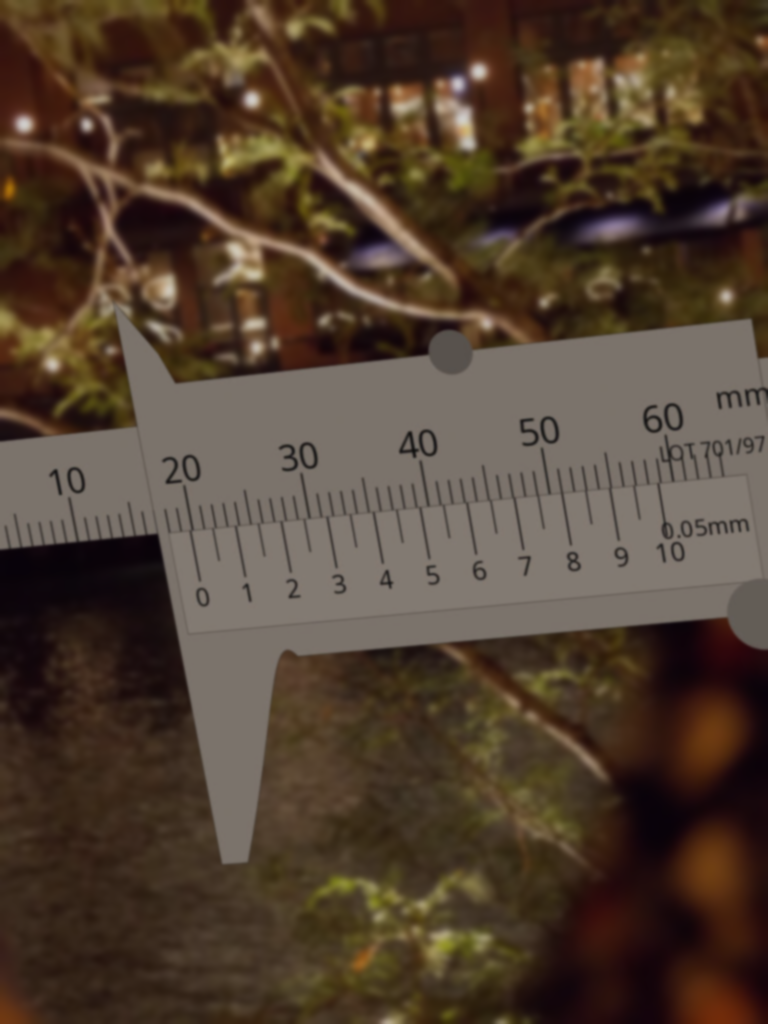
19.8 mm
